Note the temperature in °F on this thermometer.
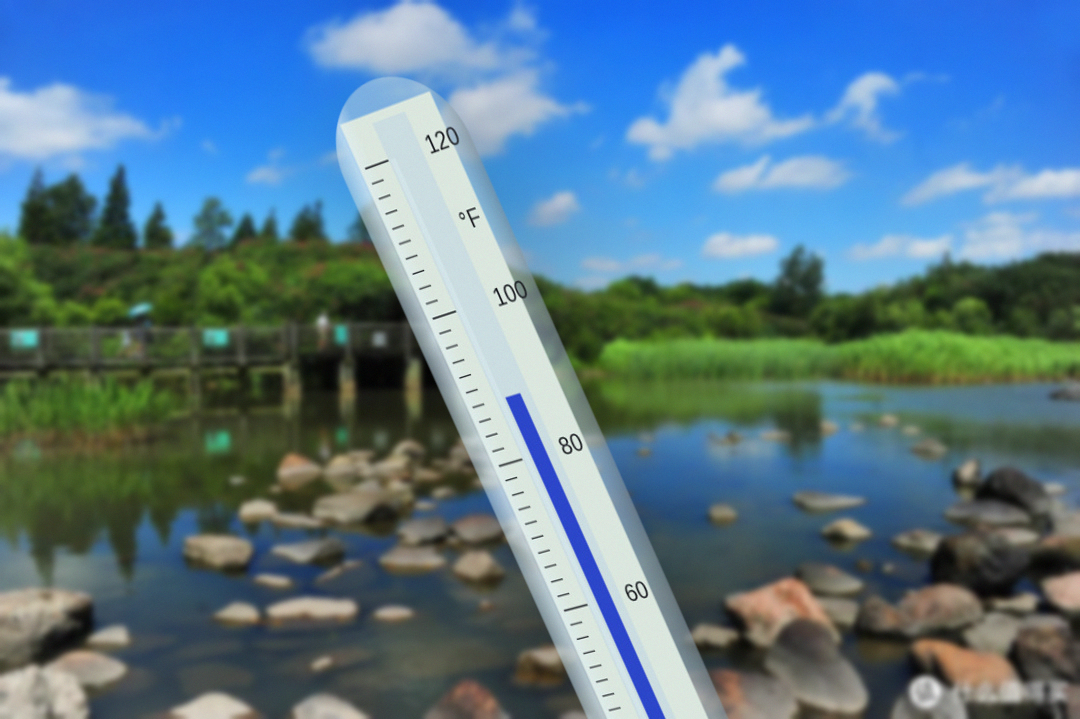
88 °F
